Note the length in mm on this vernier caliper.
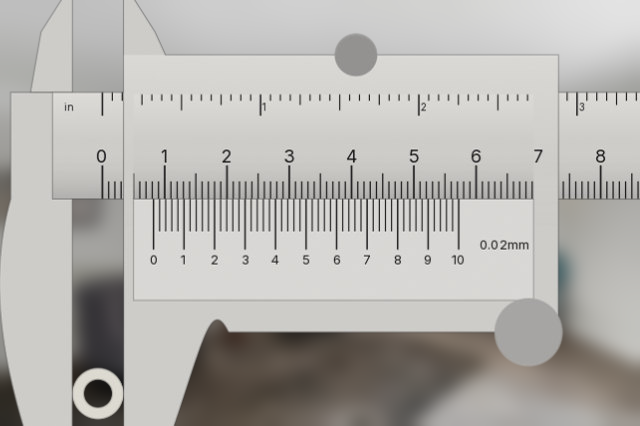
8.2 mm
